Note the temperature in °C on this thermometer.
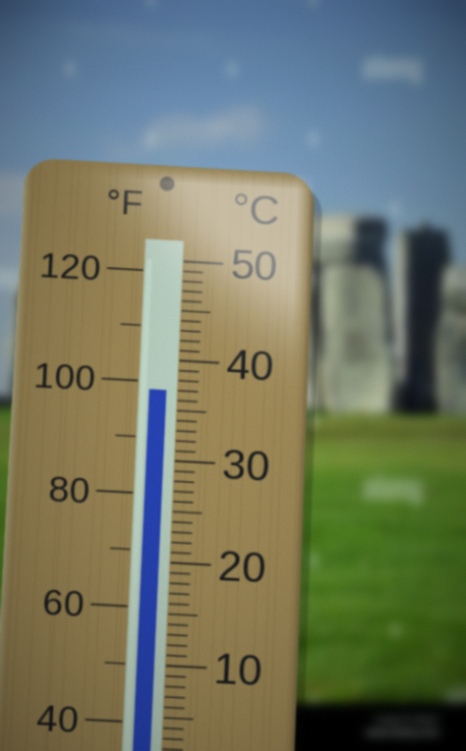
37 °C
